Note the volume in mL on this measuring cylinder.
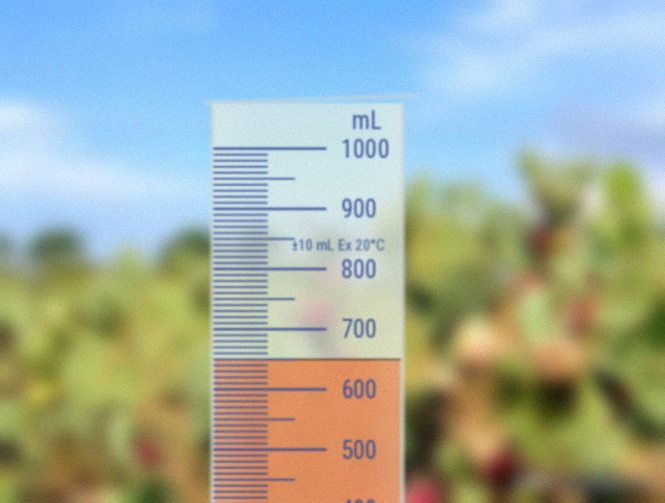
650 mL
